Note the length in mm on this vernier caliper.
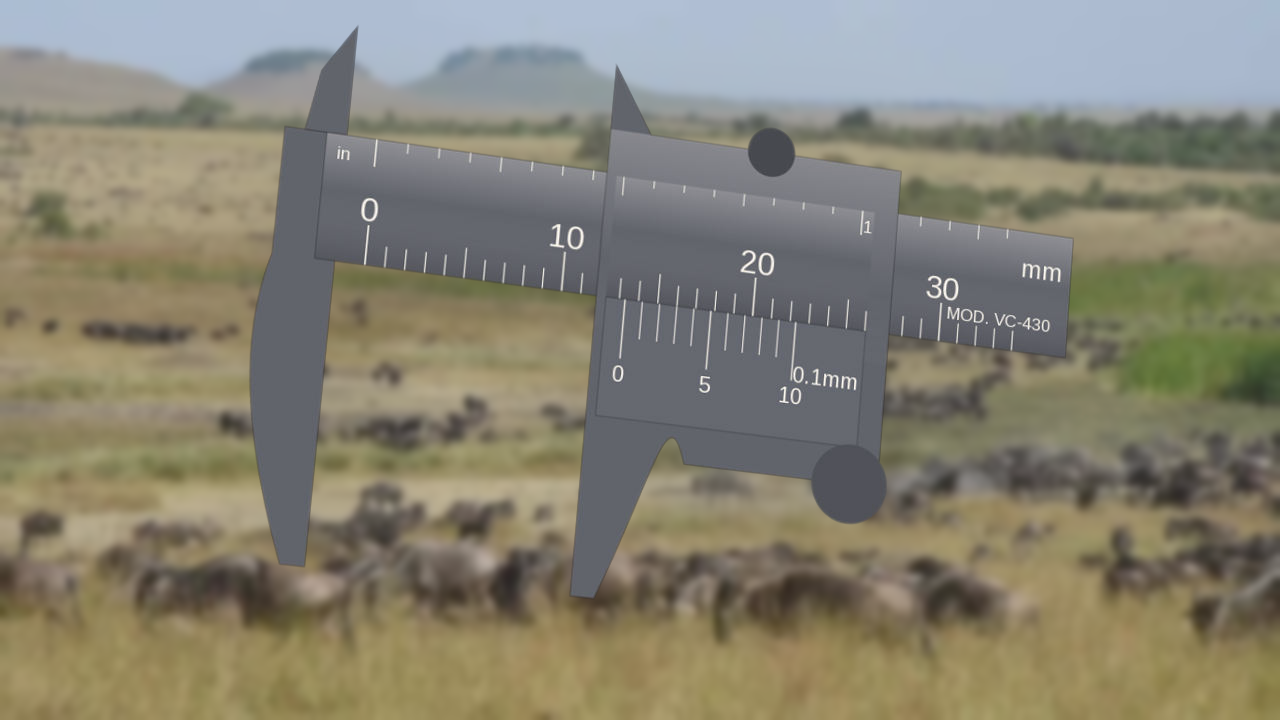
13.3 mm
